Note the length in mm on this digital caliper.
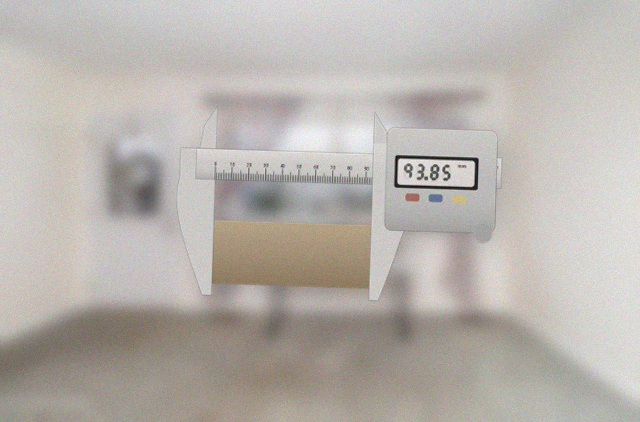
93.85 mm
